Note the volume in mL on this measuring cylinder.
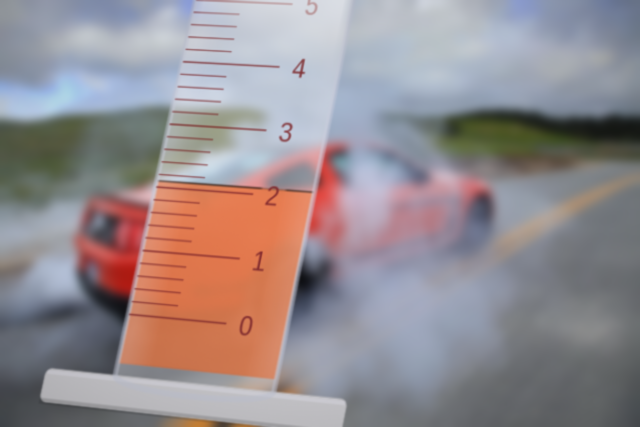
2.1 mL
